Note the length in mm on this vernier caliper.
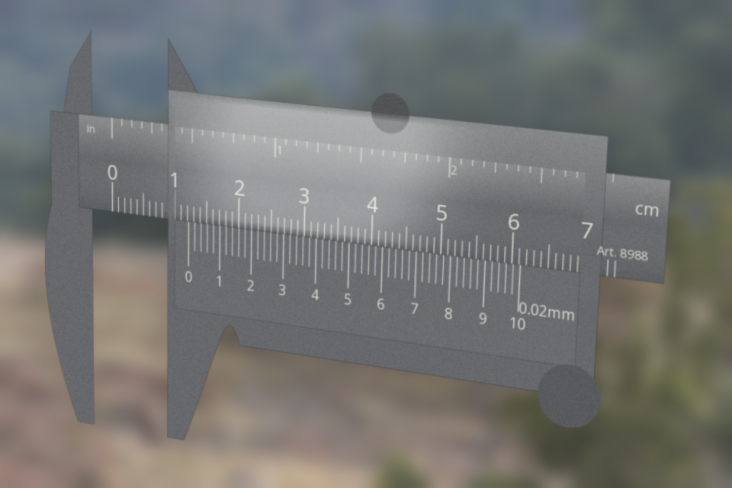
12.2 mm
